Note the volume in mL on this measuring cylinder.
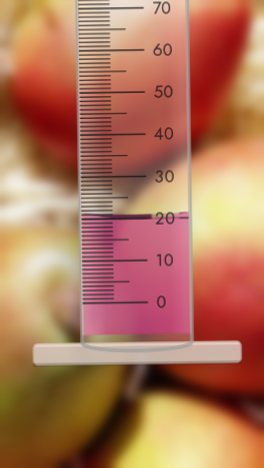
20 mL
